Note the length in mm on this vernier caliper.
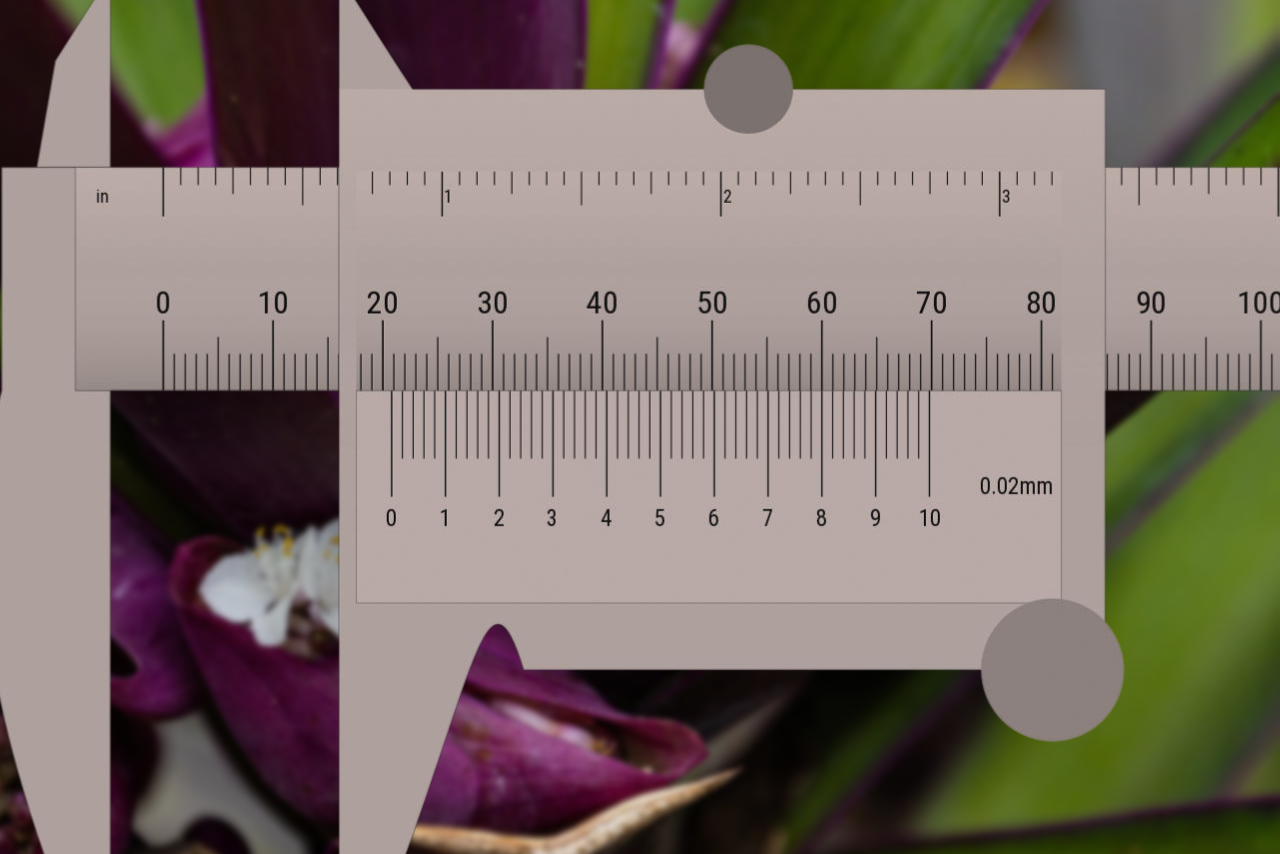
20.8 mm
